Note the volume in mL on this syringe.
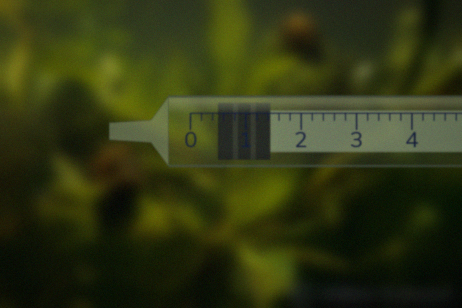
0.5 mL
